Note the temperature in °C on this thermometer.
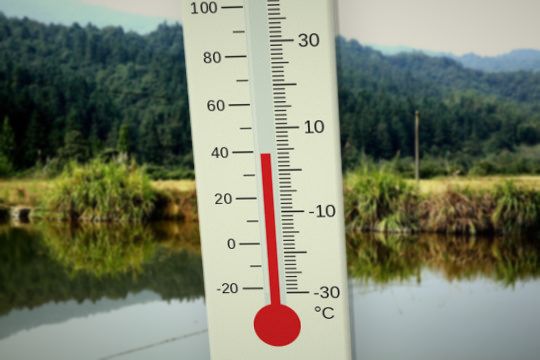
4 °C
